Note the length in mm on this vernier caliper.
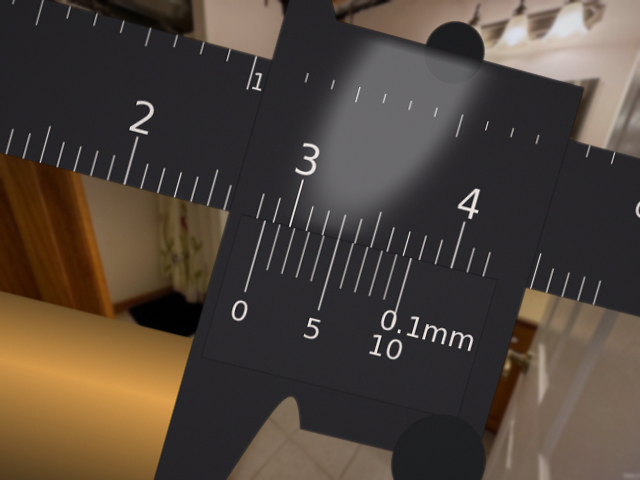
28.5 mm
